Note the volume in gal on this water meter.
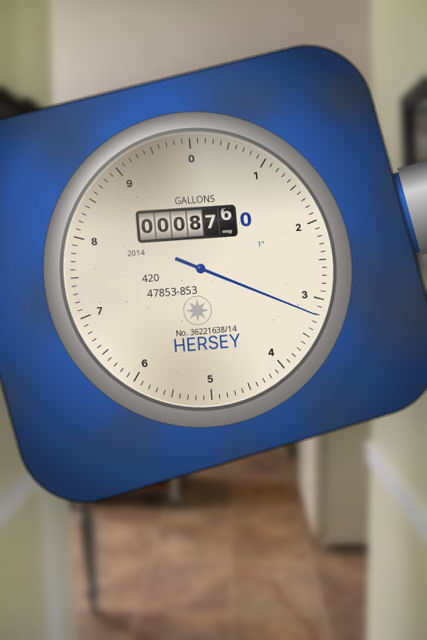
8763.2 gal
